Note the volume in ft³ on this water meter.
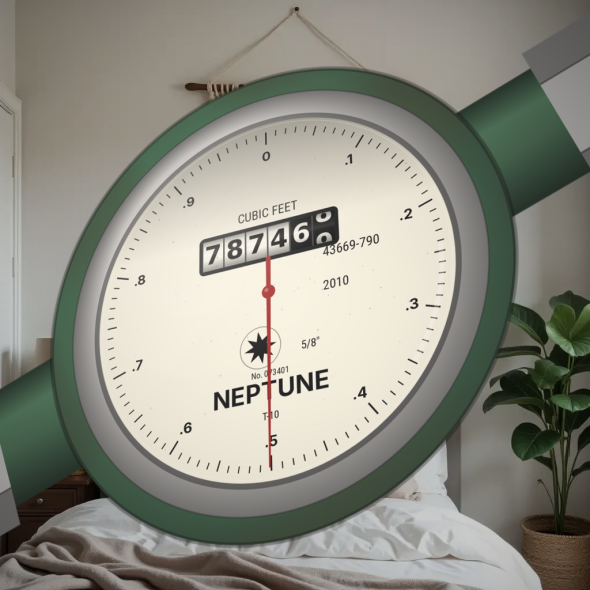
787468.50 ft³
